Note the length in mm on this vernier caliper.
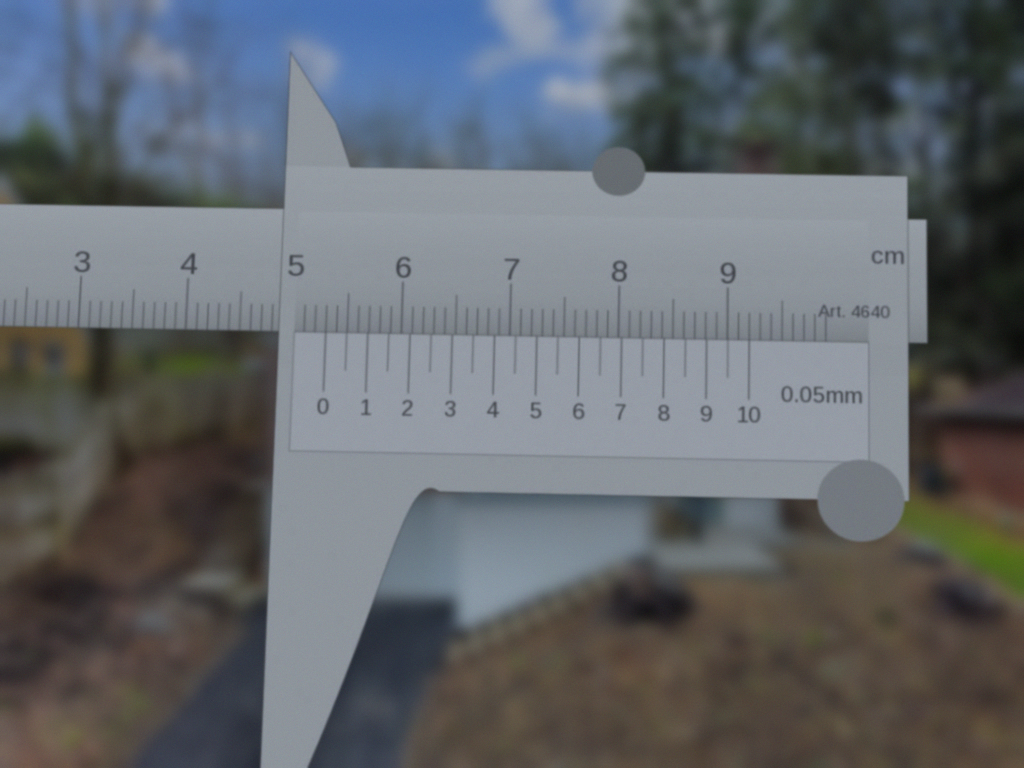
53.0 mm
